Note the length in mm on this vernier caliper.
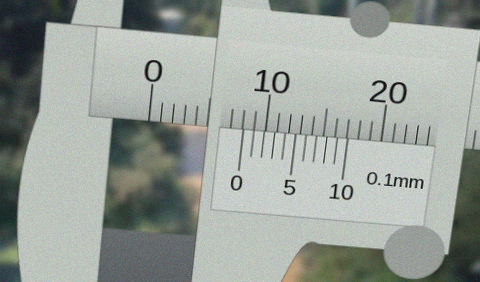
8.1 mm
